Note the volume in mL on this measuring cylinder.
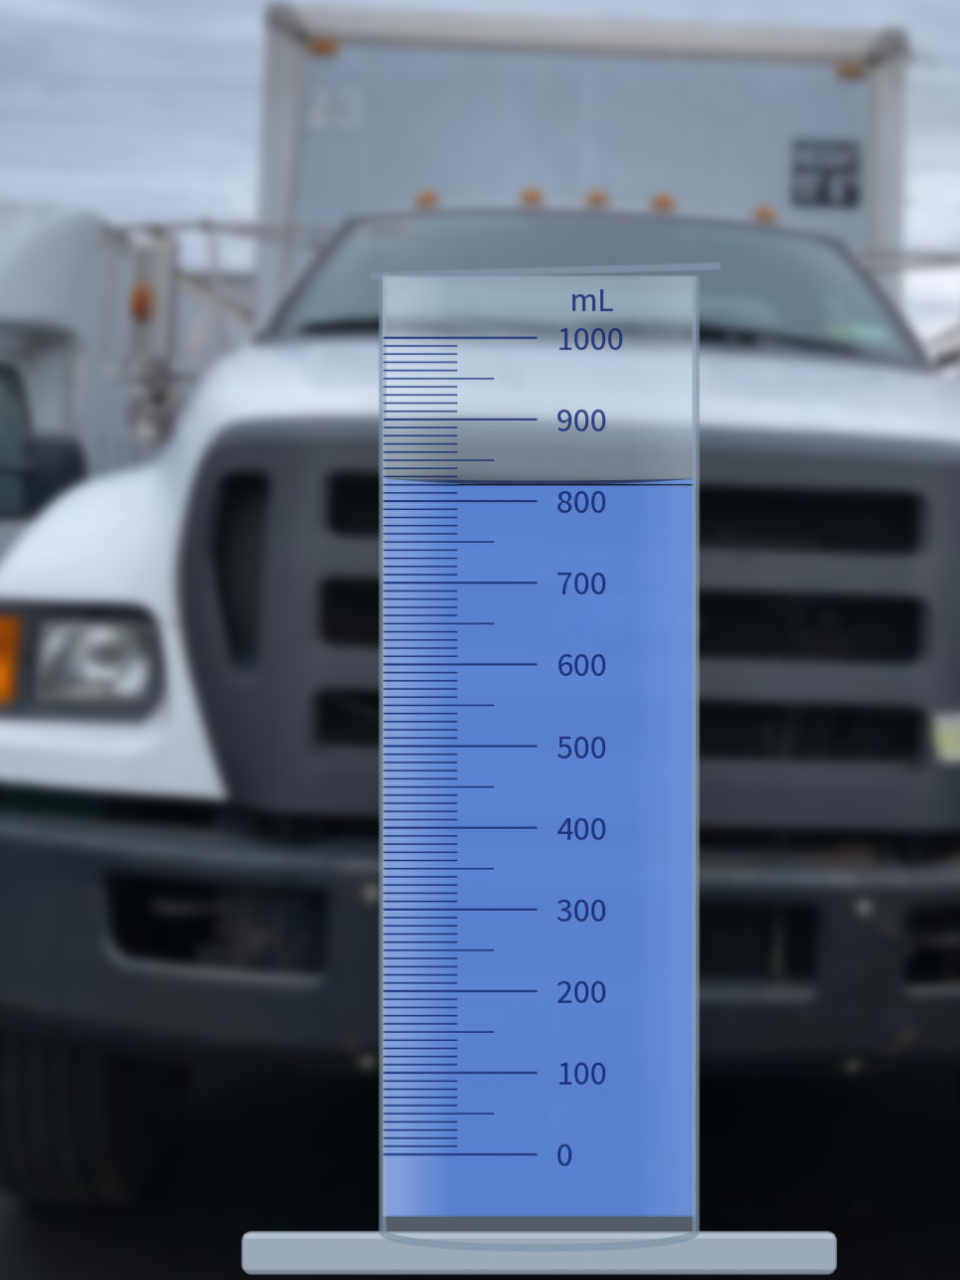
820 mL
